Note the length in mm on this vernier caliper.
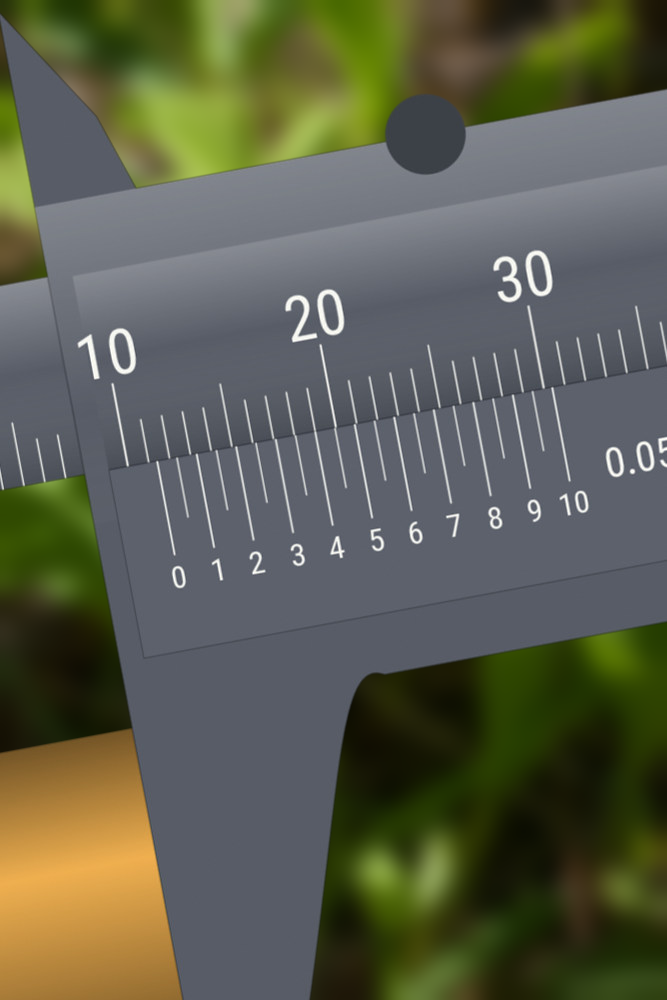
11.4 mm
